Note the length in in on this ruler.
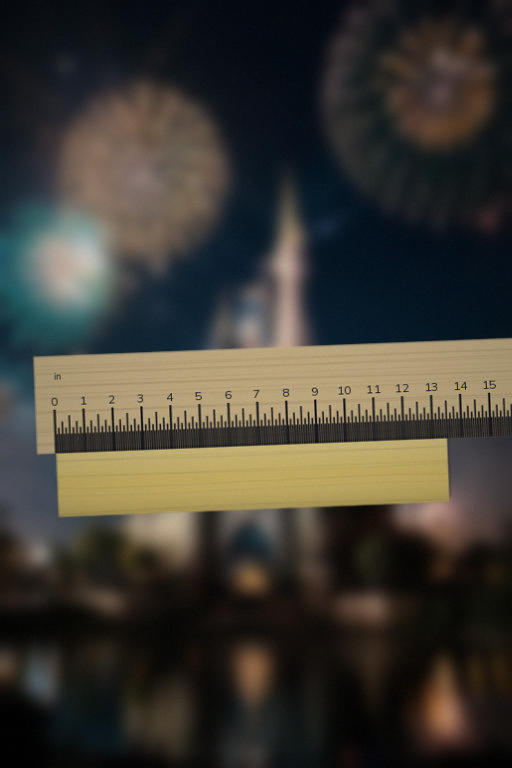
13.5 in
